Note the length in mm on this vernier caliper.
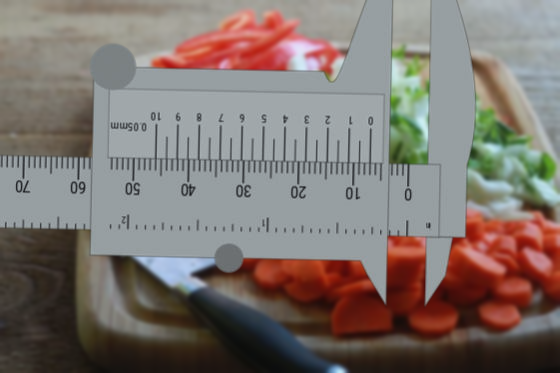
7.0 mm
